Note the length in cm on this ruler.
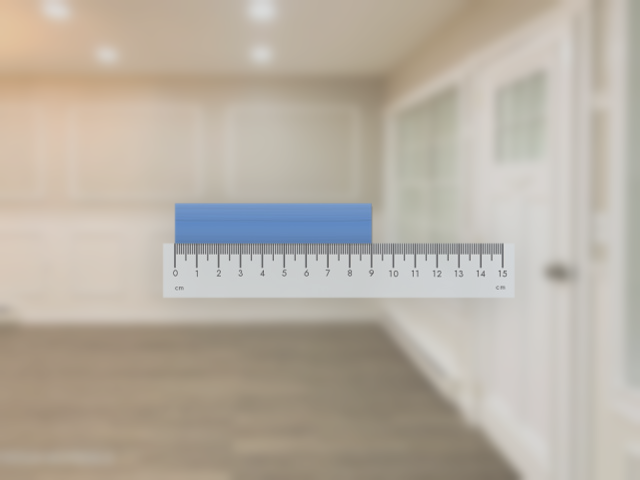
9 cm
